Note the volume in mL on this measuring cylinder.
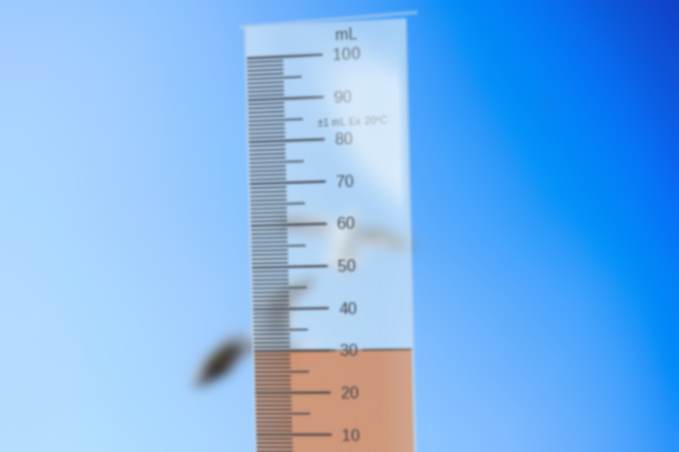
30 mL
